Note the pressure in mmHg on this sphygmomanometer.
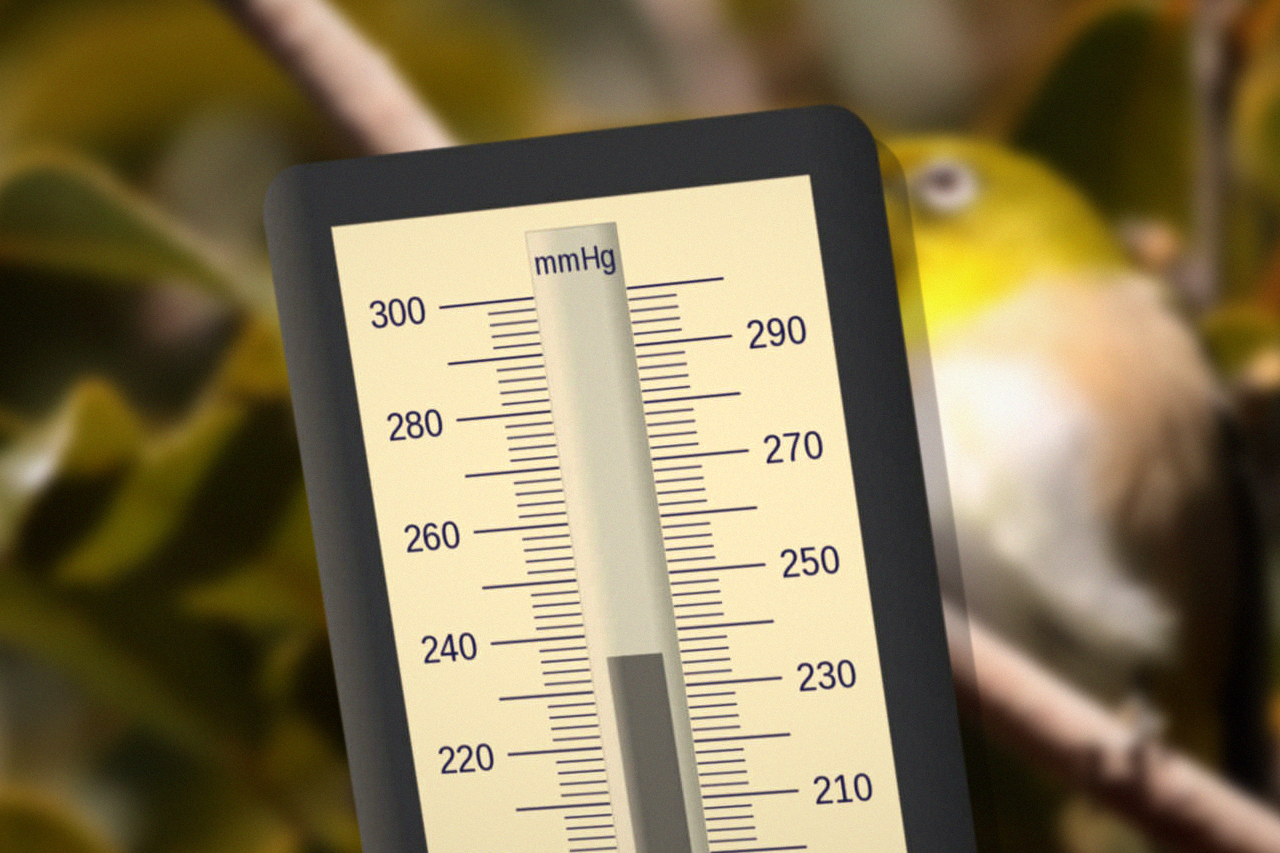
236 mmHg
